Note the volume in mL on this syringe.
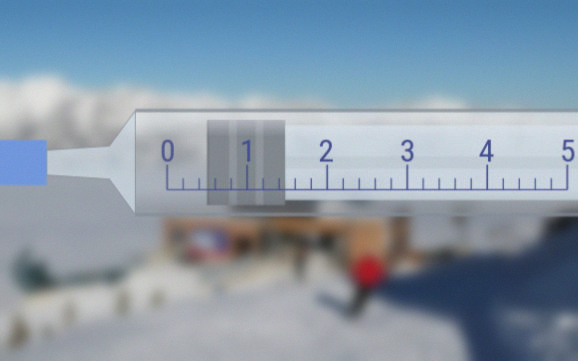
0.5 mL
